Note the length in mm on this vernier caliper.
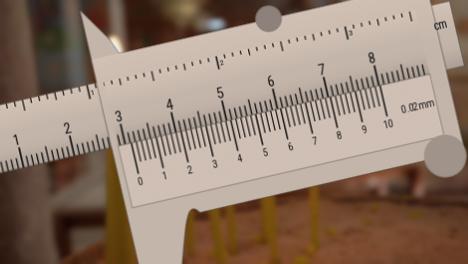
31.2 mm
